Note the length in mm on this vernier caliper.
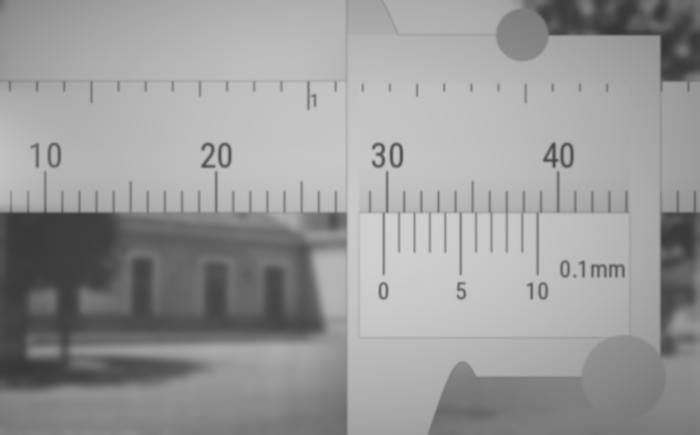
29.8 mm
